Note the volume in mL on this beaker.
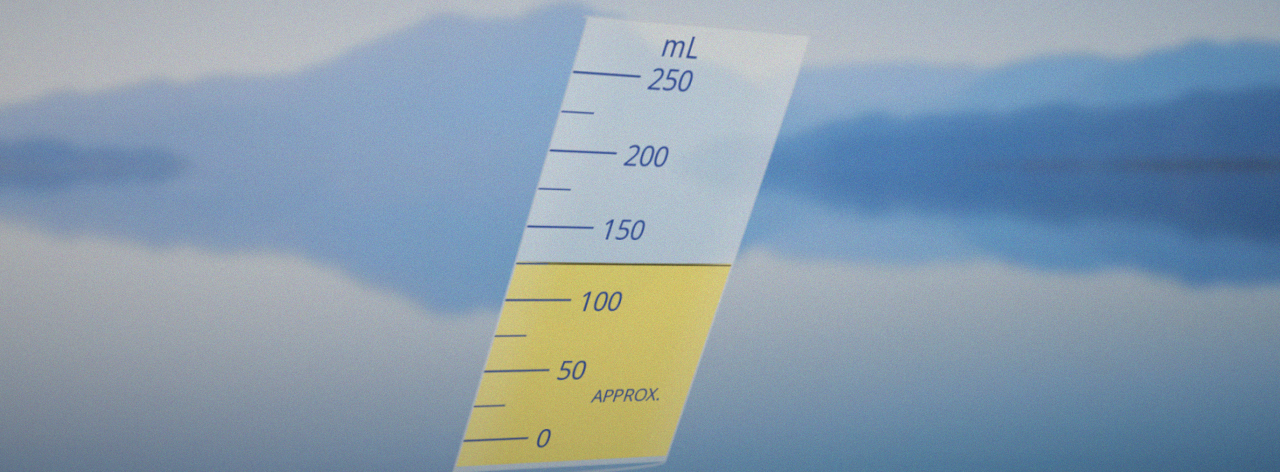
125 mL
